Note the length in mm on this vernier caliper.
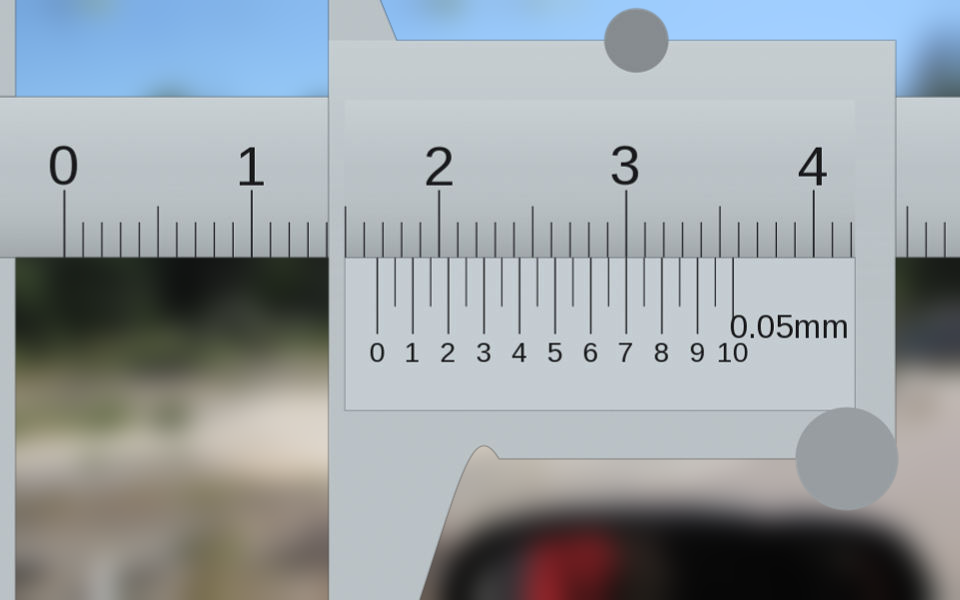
16.7 mm
